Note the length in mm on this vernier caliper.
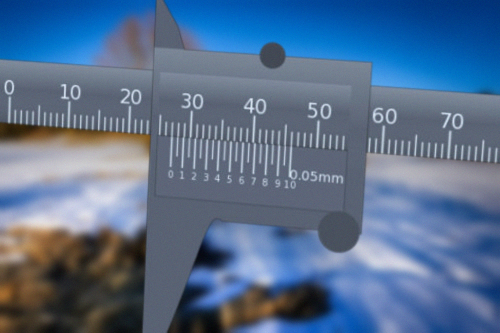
27.0 mm
